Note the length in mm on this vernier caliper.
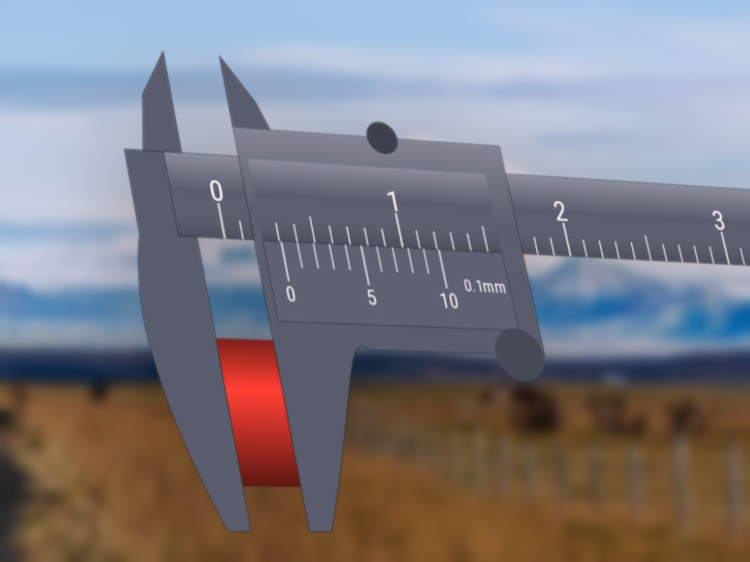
3.1 mm
